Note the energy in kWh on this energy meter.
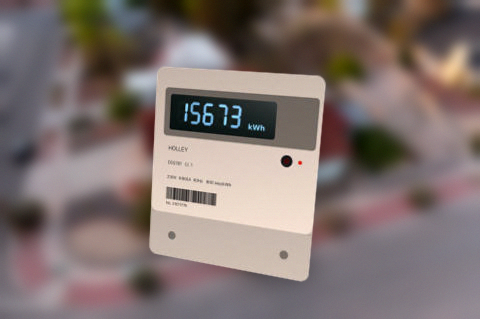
15673 kWh
